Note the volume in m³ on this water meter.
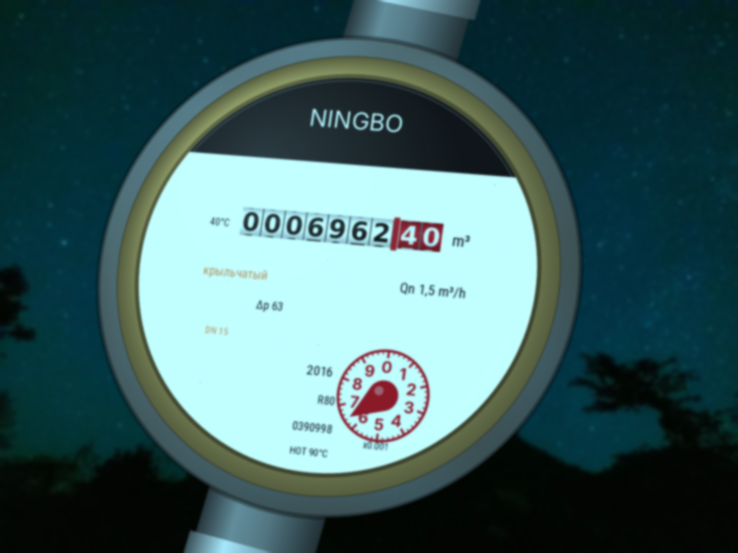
6962.406 m³
